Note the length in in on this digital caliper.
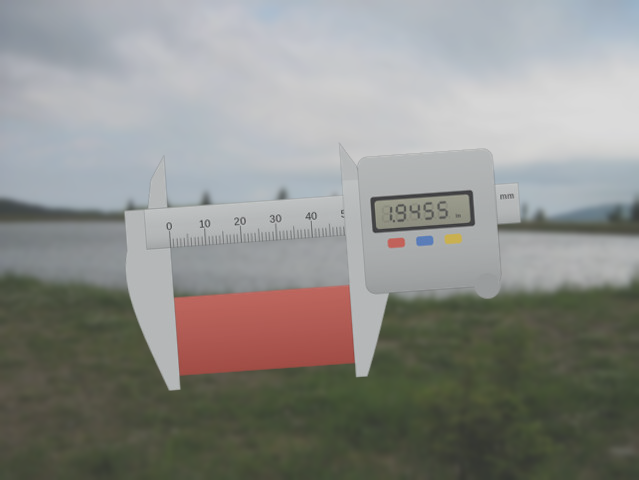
1.9455 in
